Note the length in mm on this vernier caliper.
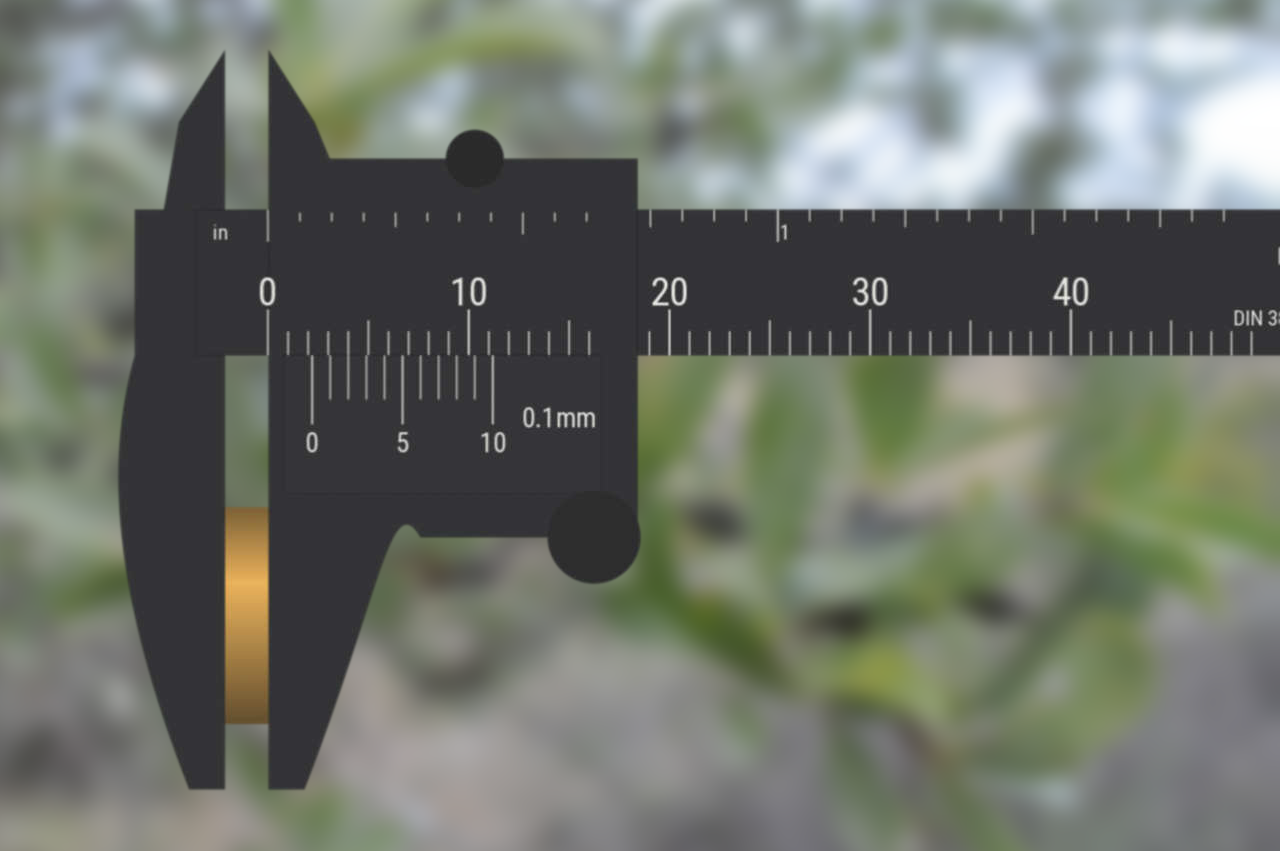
2.2 mm
